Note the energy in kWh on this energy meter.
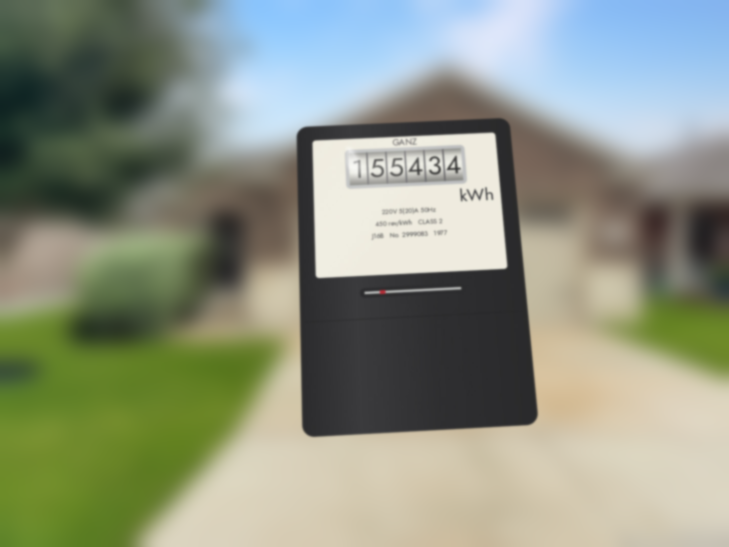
155434 kWh
